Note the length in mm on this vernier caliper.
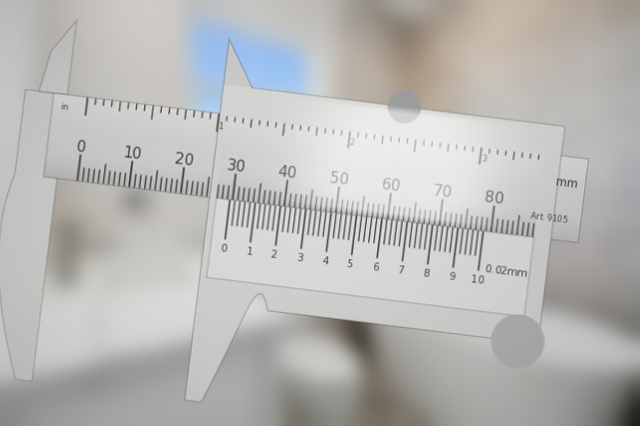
29.5 mm
